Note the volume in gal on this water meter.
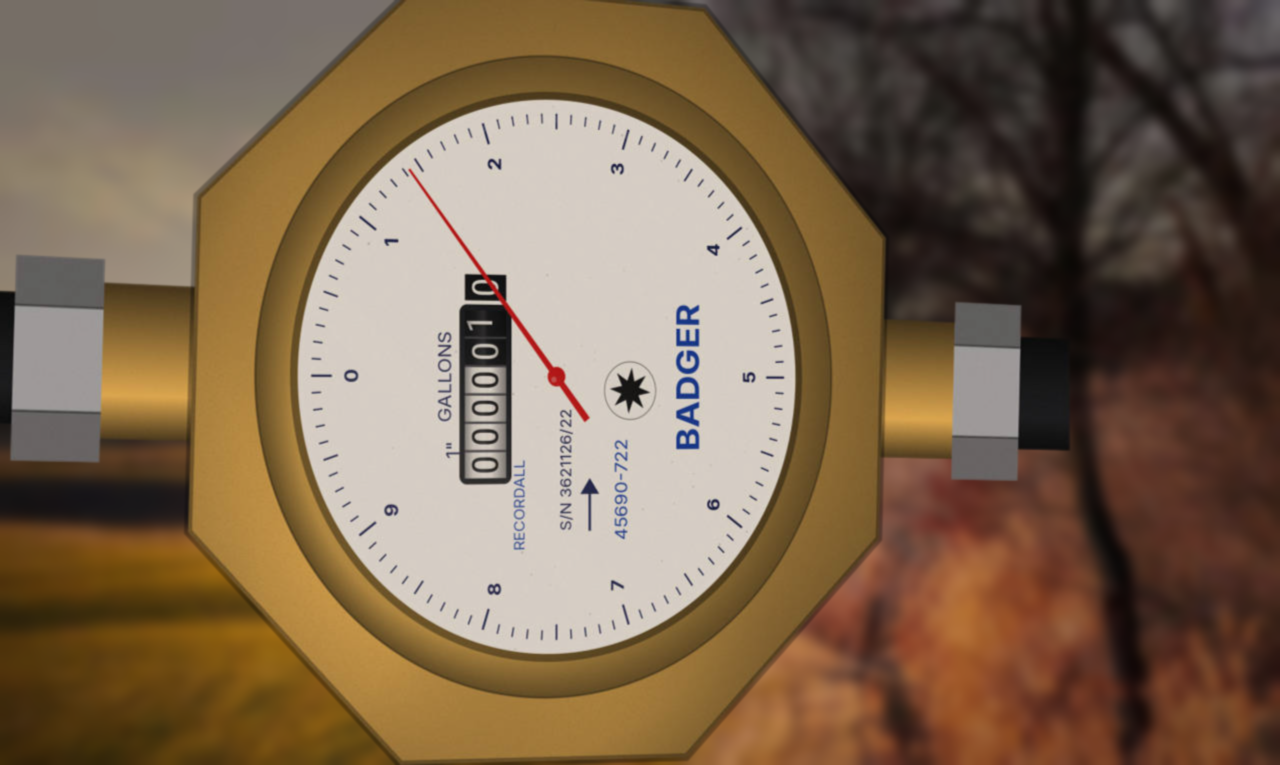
11.4 gal
